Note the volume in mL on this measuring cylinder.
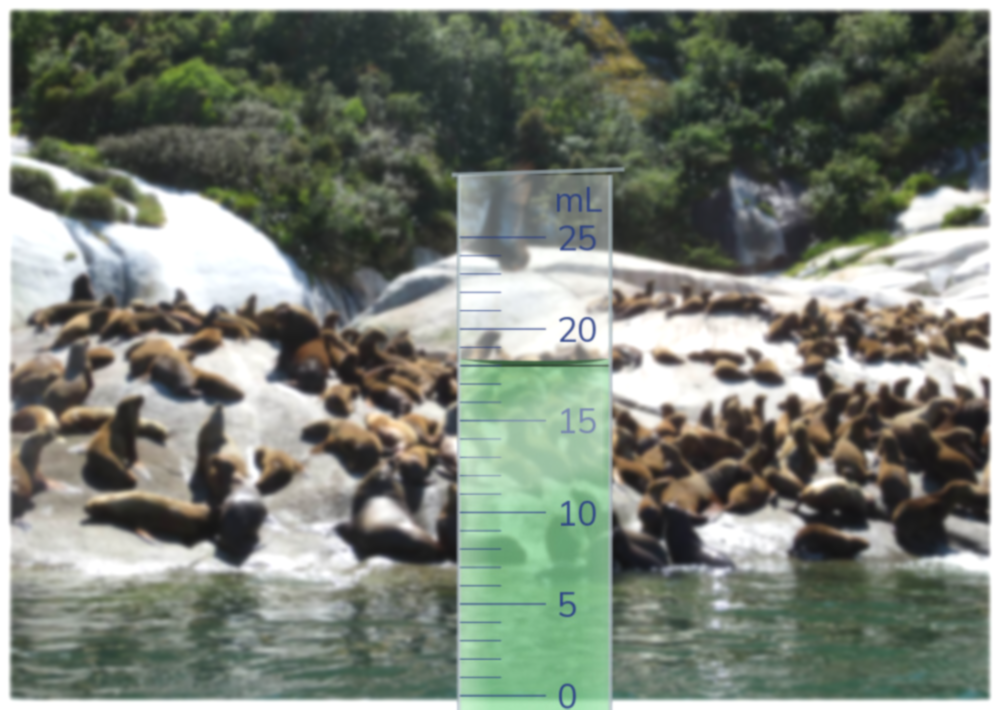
18 mL
